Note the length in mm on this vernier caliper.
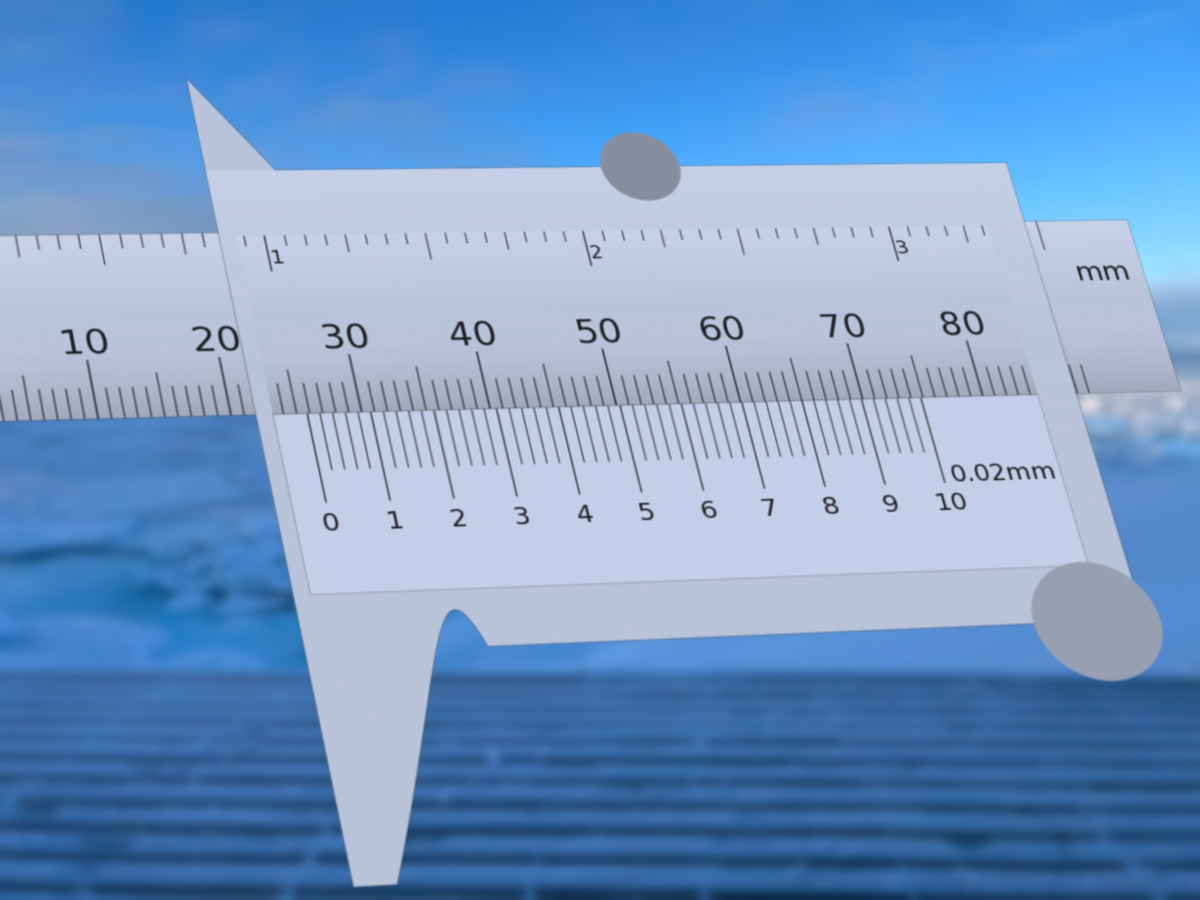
25.8 mm
